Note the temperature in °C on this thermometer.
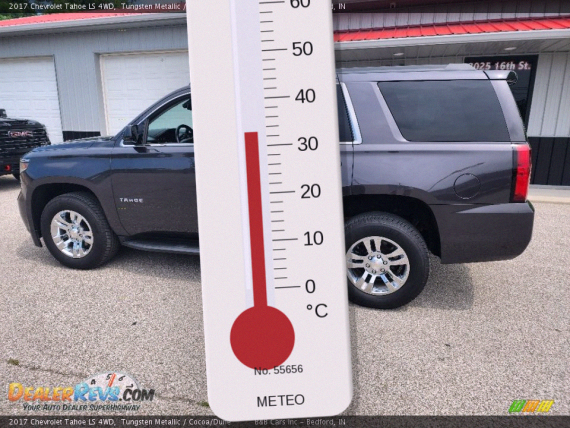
33 °C
